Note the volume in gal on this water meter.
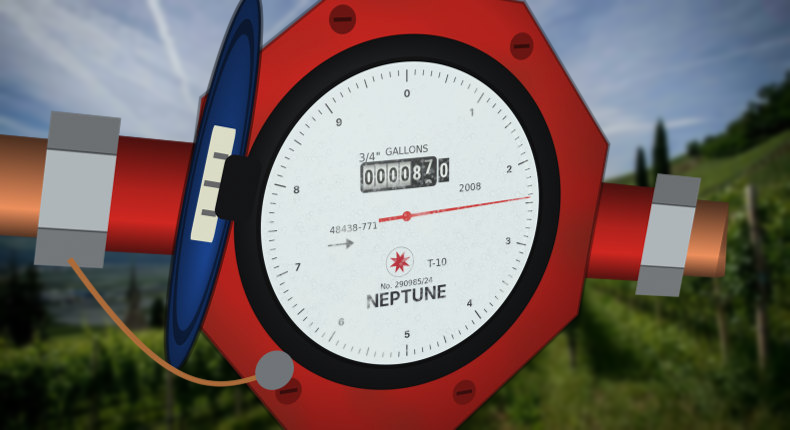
872.4 gal
